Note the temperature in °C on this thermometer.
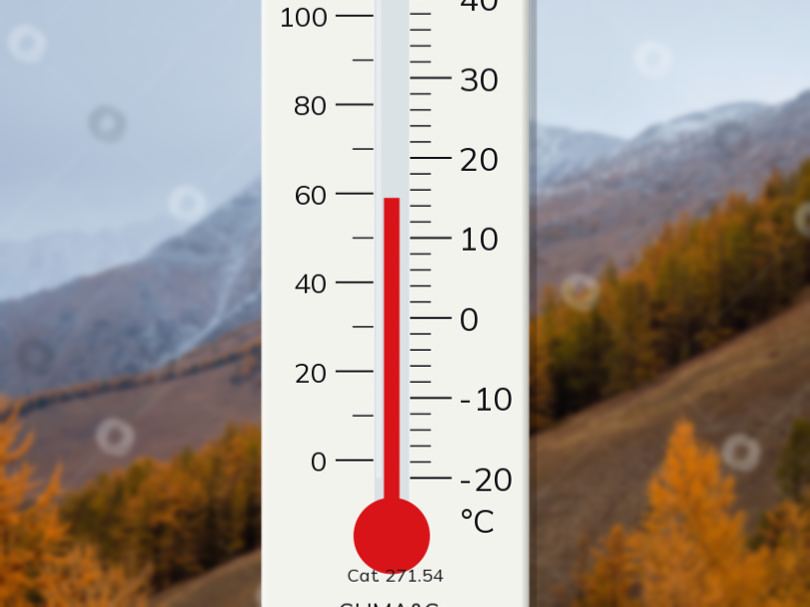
15 °C
